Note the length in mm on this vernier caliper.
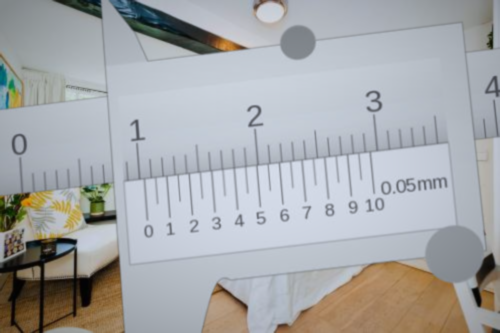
10.4 mm
